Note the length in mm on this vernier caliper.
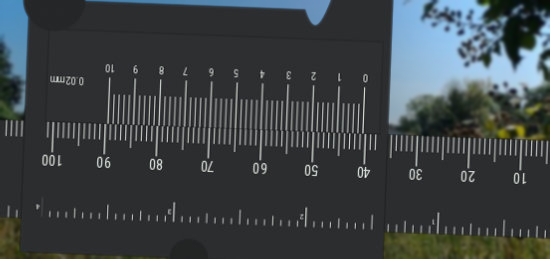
40.5 mm
